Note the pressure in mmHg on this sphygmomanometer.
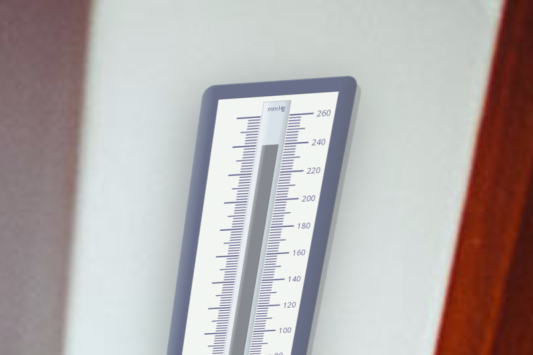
240 mmHg
